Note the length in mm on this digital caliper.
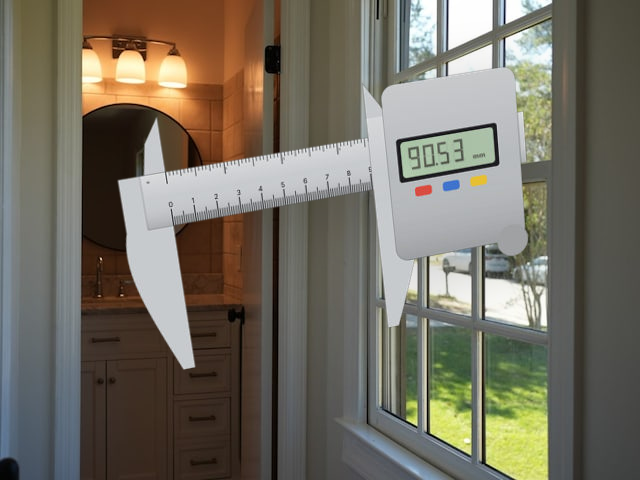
90.53 mm
